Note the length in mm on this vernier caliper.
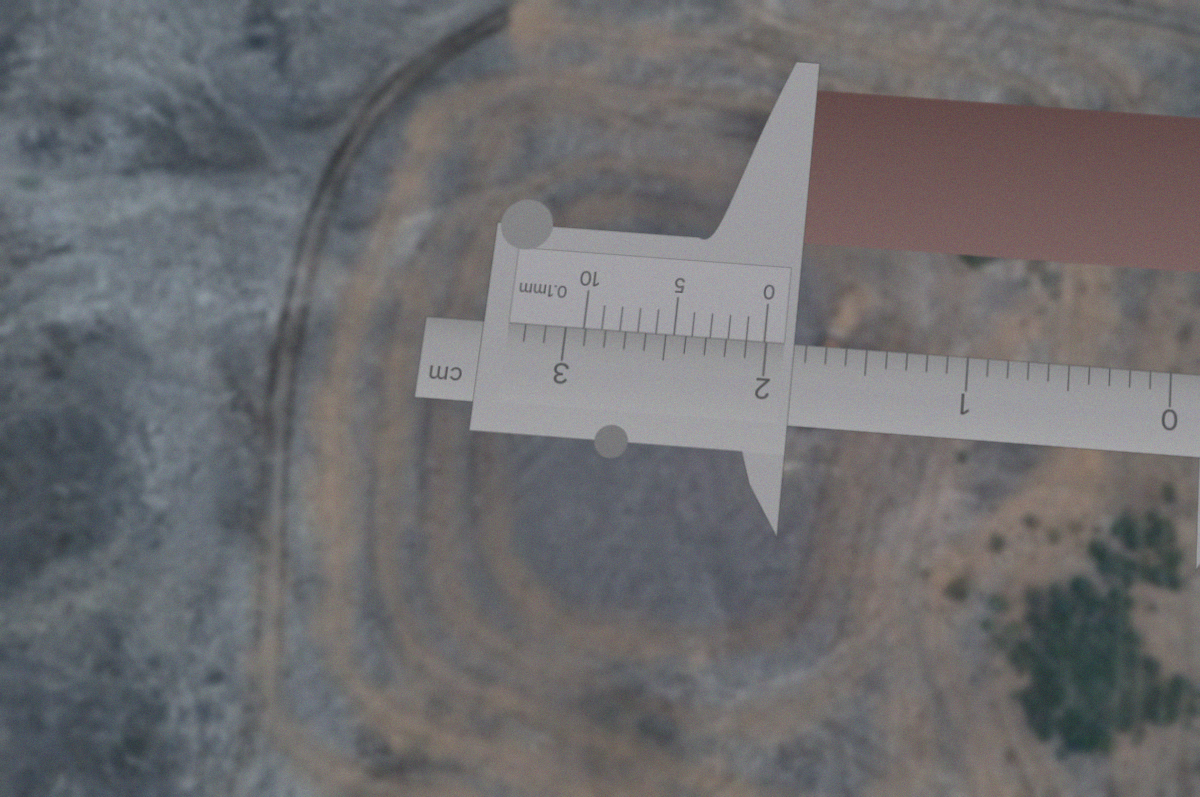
20.1 mm
